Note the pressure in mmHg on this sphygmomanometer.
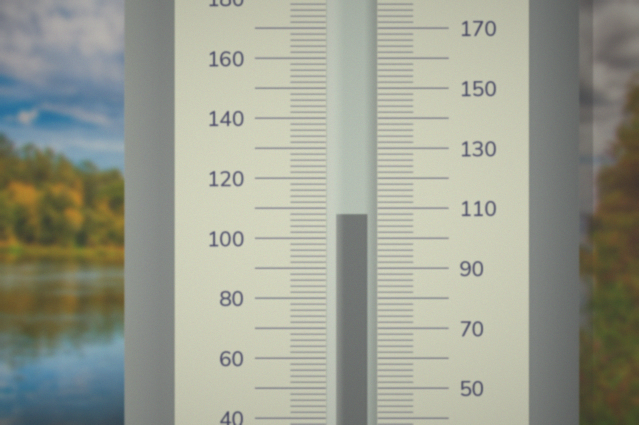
108 mmHg
